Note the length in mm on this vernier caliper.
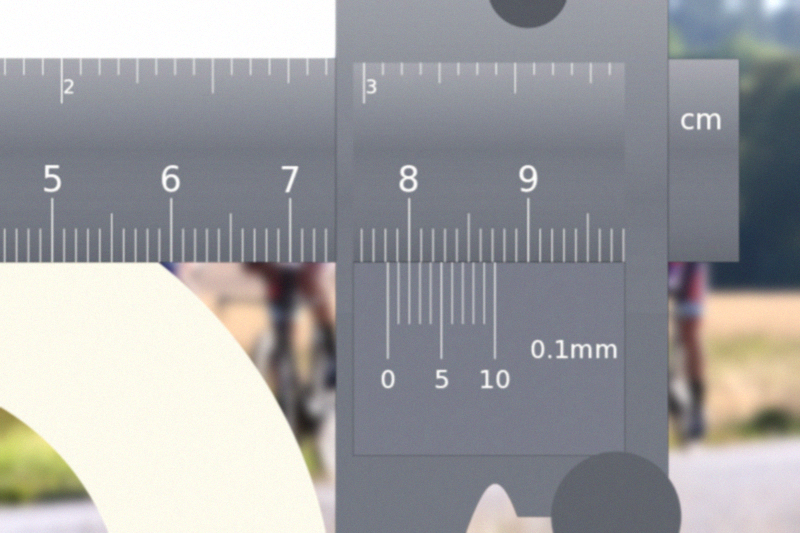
78.2 mm
